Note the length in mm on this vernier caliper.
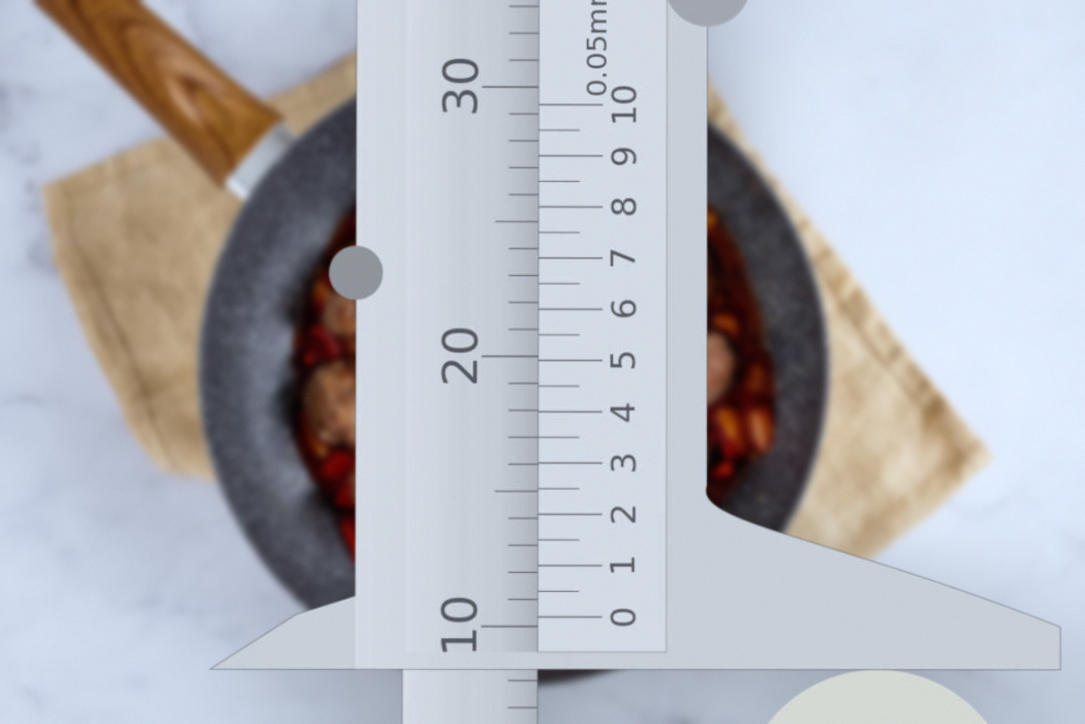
10.35 mm
